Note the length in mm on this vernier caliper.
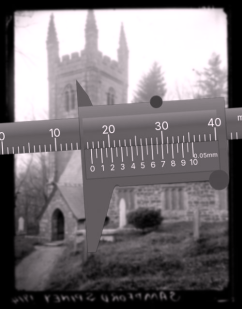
16.6 mm
